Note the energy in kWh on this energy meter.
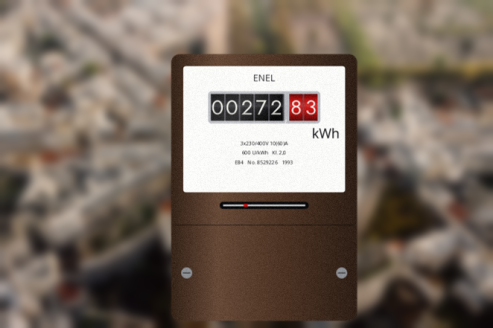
272.83 kWh
